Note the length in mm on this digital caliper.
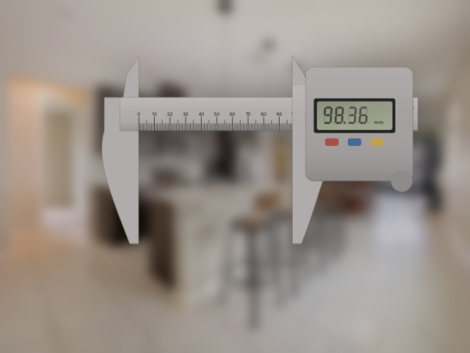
98.36 mm
